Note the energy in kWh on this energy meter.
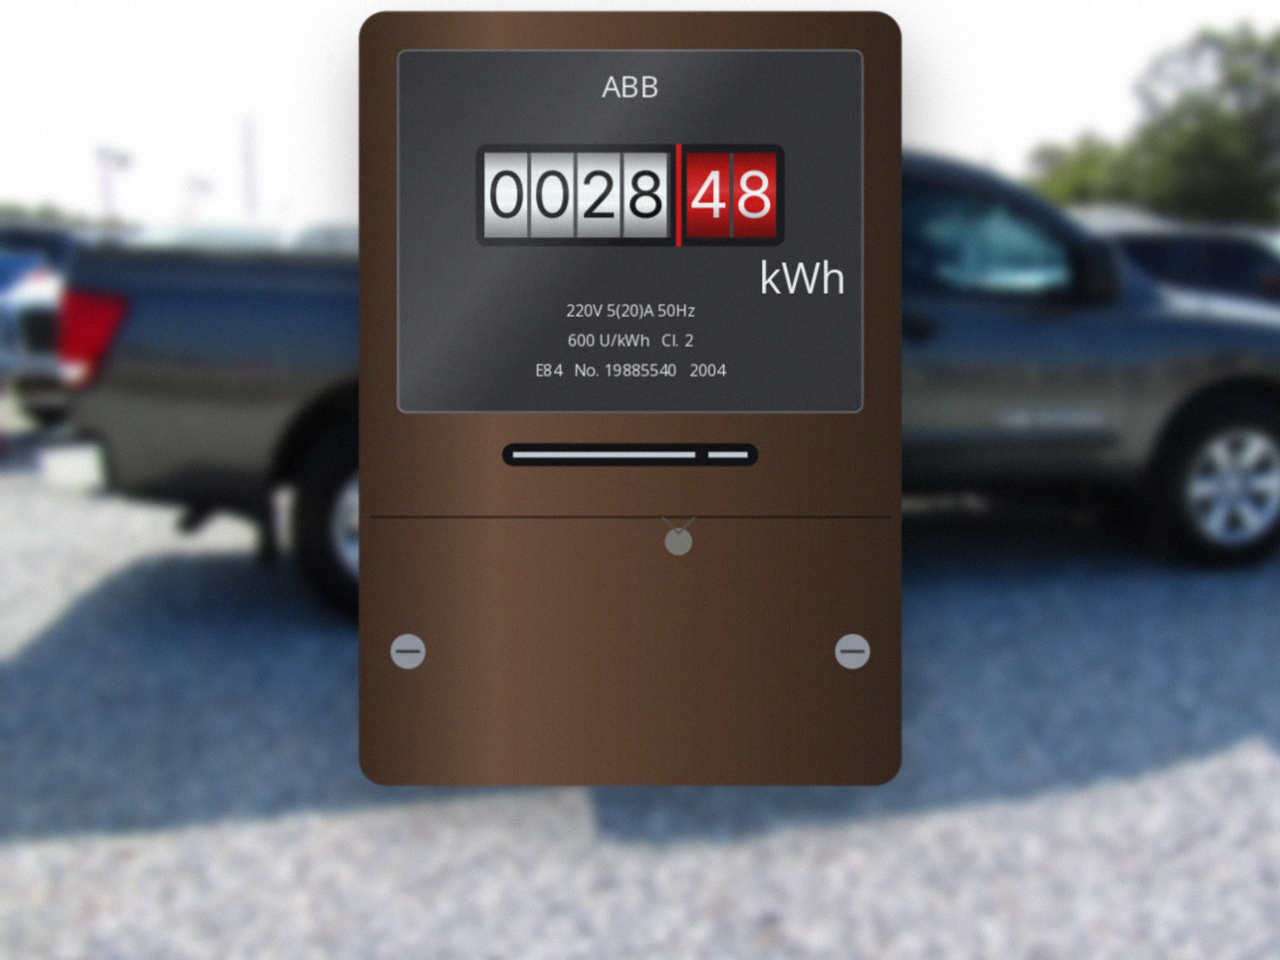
28.48 kWh
